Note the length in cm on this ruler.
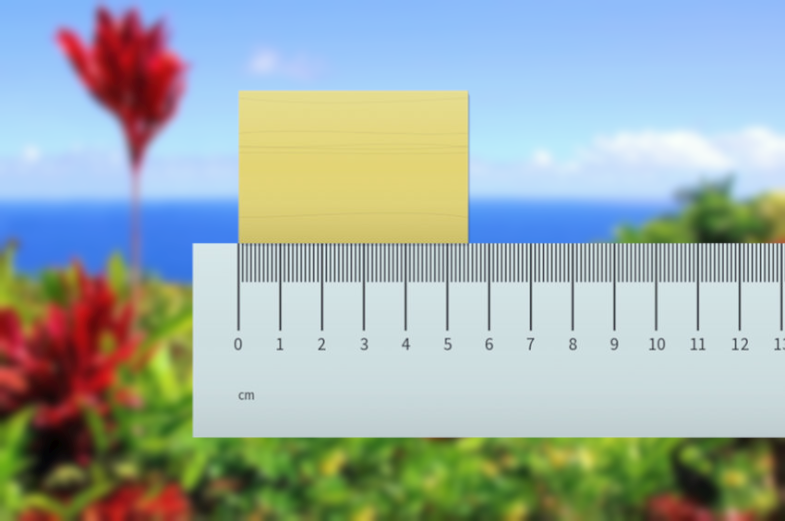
5.5 cm
